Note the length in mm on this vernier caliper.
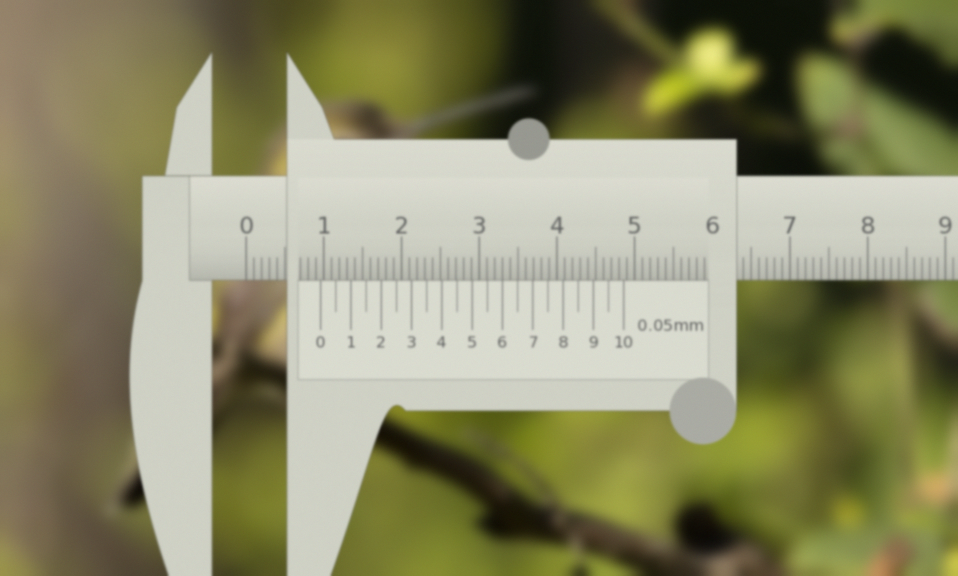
9.6 mm
